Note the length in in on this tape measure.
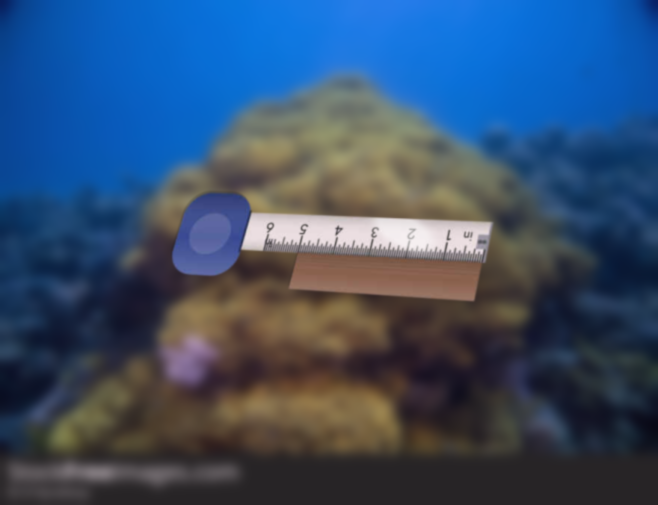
5 in
